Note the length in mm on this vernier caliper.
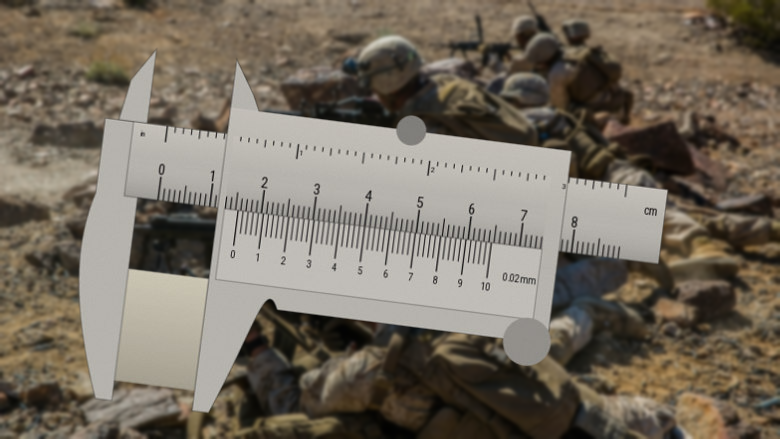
15.5 mm
